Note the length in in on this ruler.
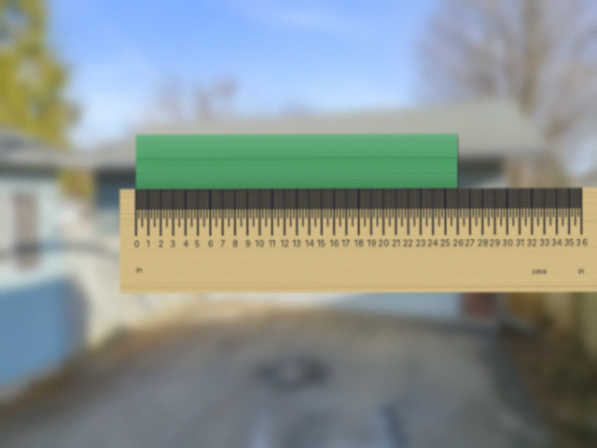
26 in
